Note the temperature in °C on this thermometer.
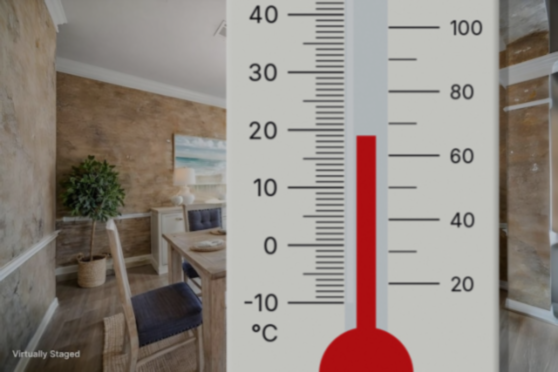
19 °C
